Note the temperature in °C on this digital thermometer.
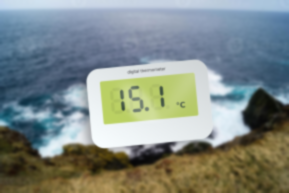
15.1 °C
